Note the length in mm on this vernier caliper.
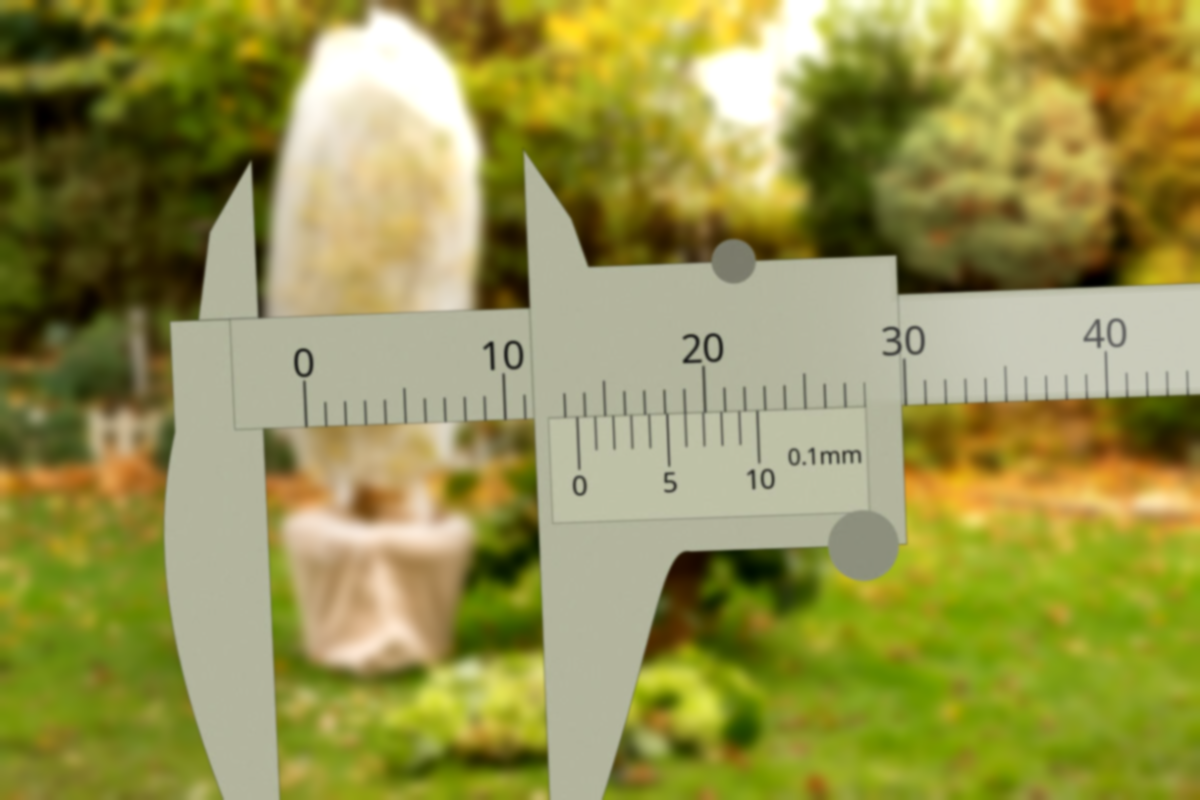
13.6 mm
